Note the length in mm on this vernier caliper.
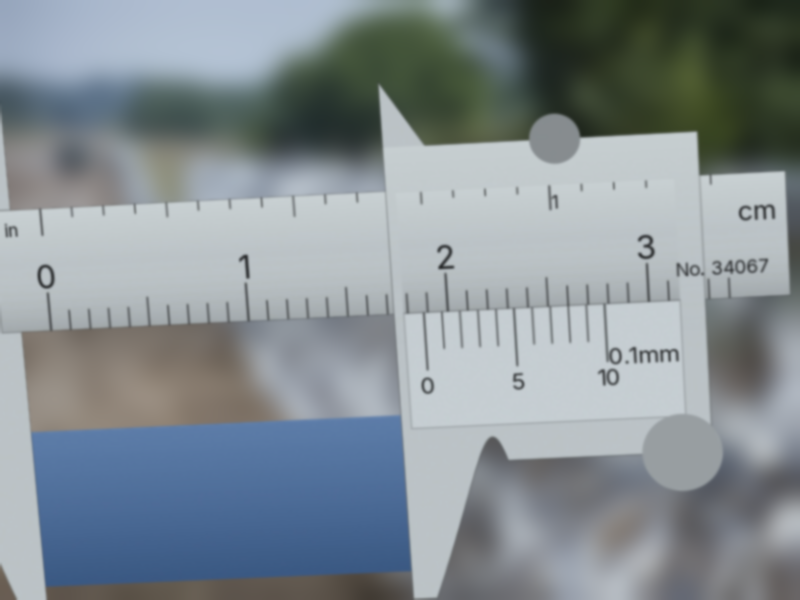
18.8 mm
